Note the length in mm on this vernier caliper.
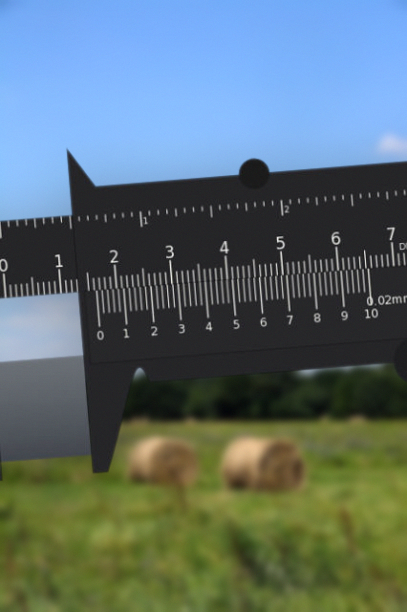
16.4 mm
